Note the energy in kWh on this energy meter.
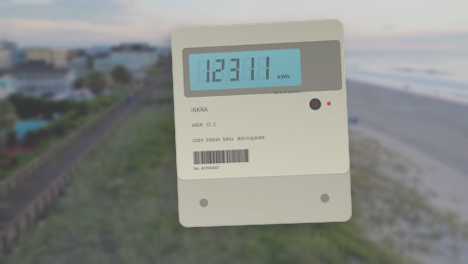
12311 kWh
